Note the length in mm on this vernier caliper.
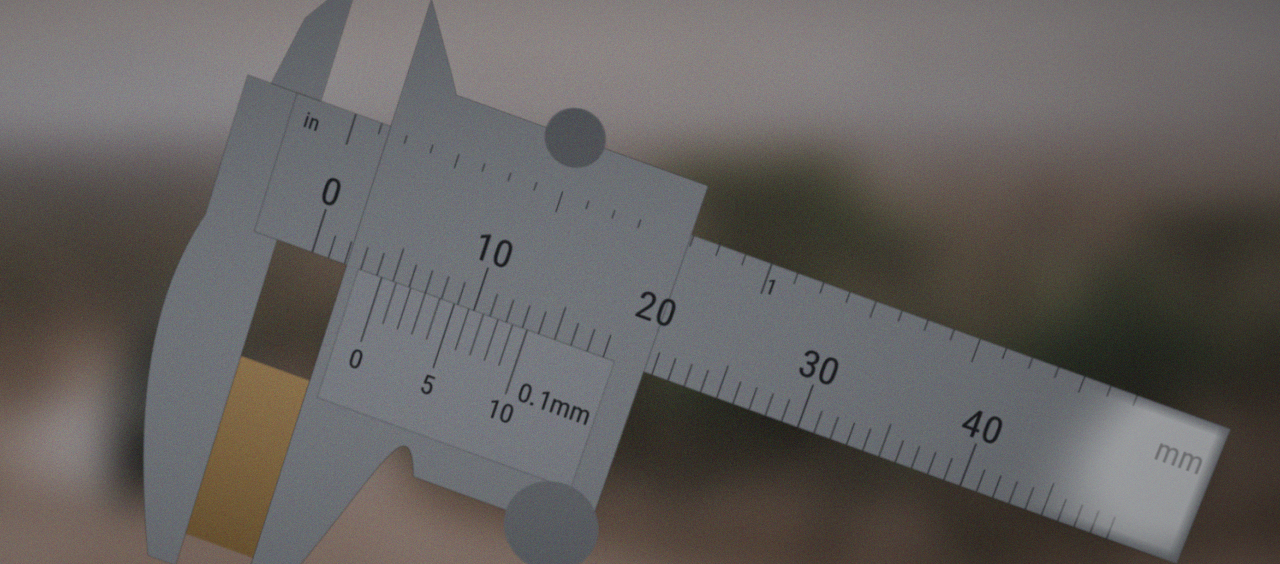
4.3 mm
